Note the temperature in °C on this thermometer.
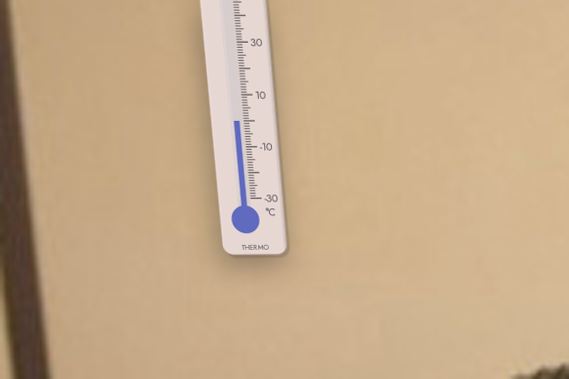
0 °C
